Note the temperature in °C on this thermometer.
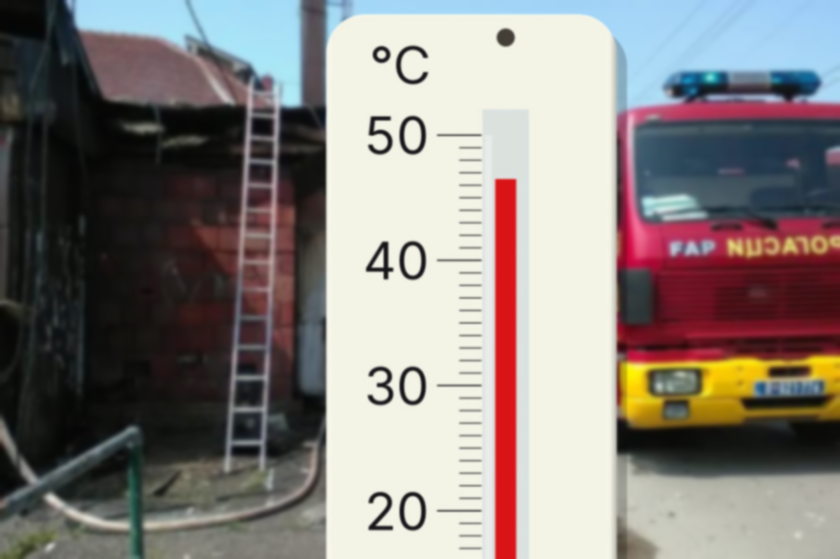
46.5 °C
